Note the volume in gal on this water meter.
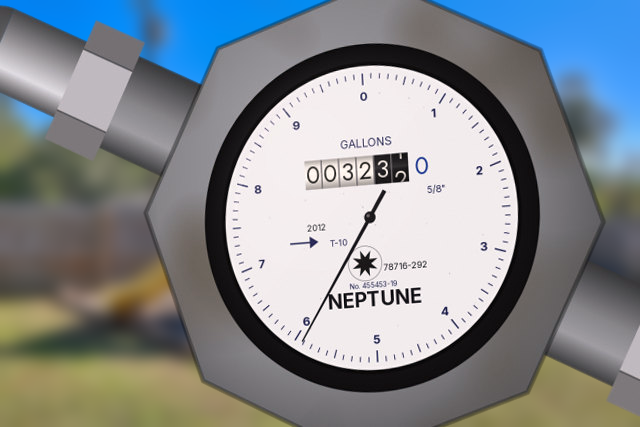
32315.9 gal
